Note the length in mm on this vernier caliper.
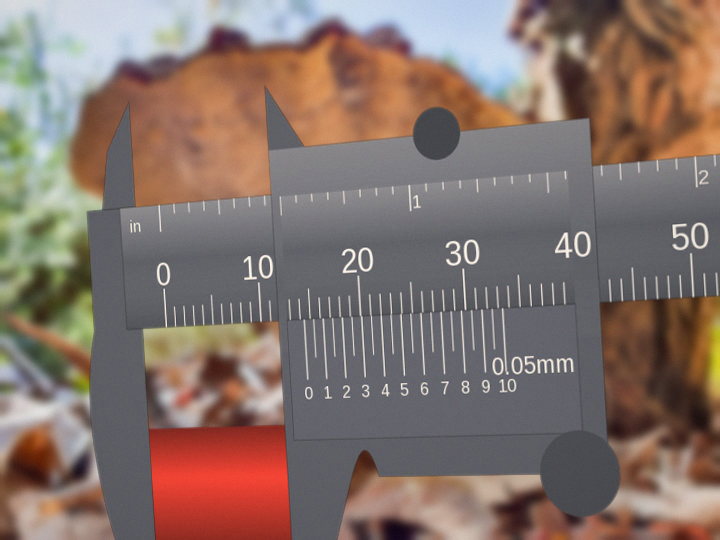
14.4 mm
